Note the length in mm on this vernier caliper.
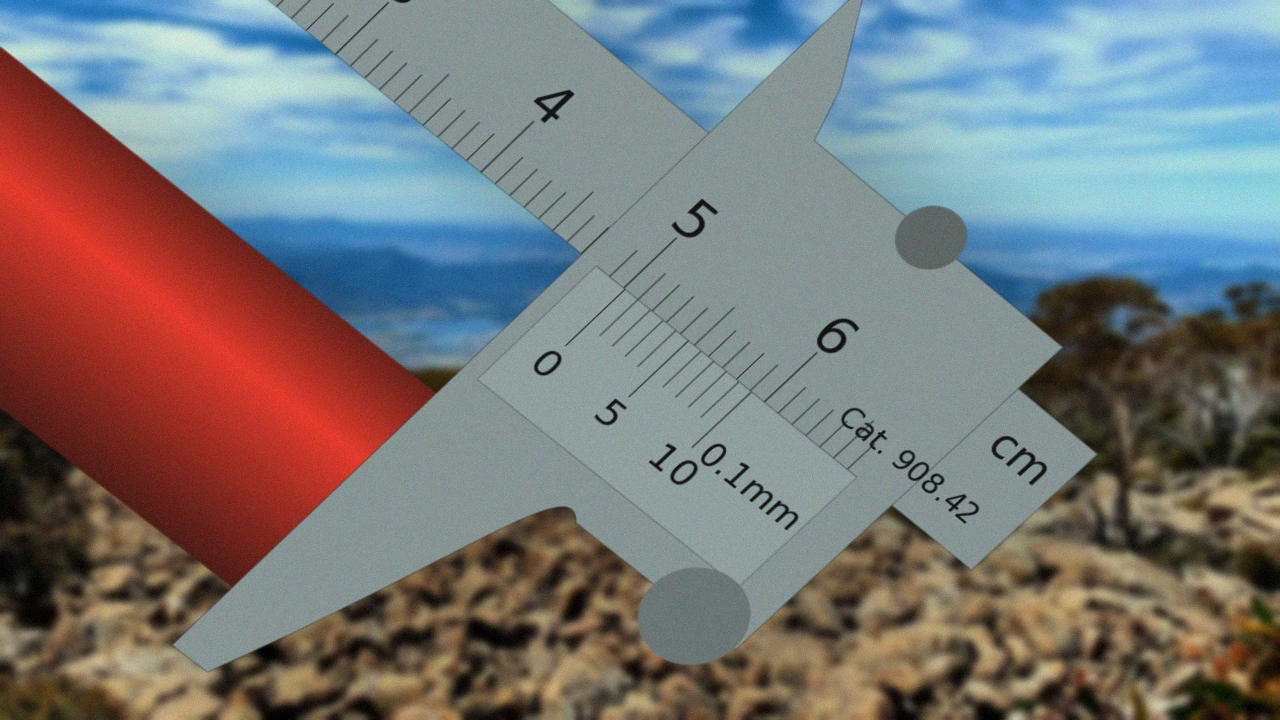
50.1 mm
